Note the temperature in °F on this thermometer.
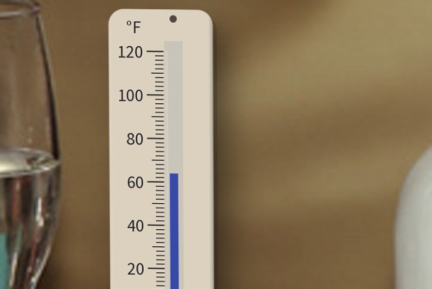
64 °F
